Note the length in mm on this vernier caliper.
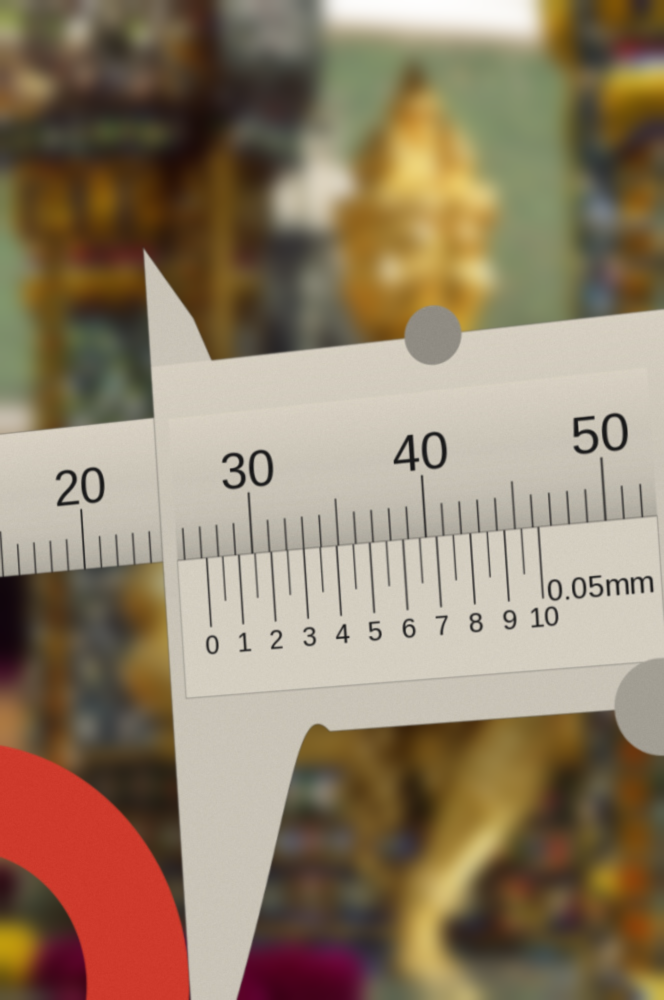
27.3 mm
